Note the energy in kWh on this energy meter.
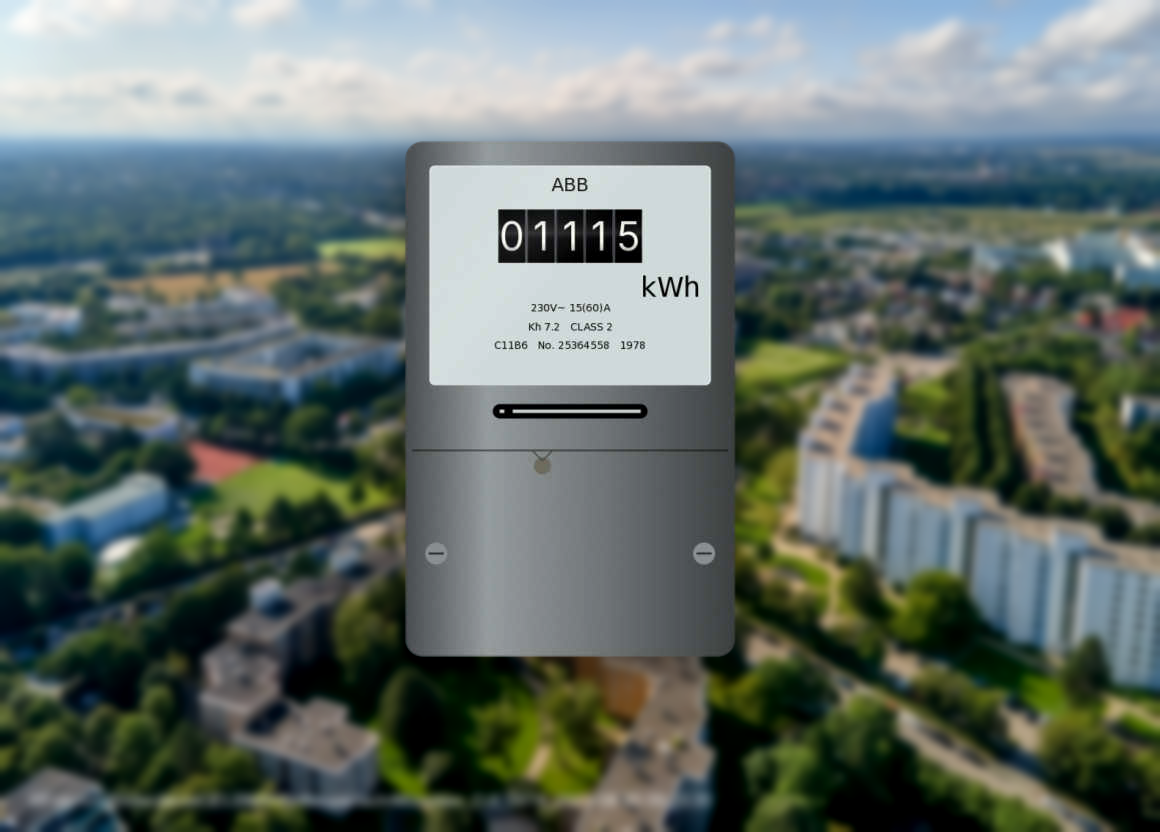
1115 kWh
